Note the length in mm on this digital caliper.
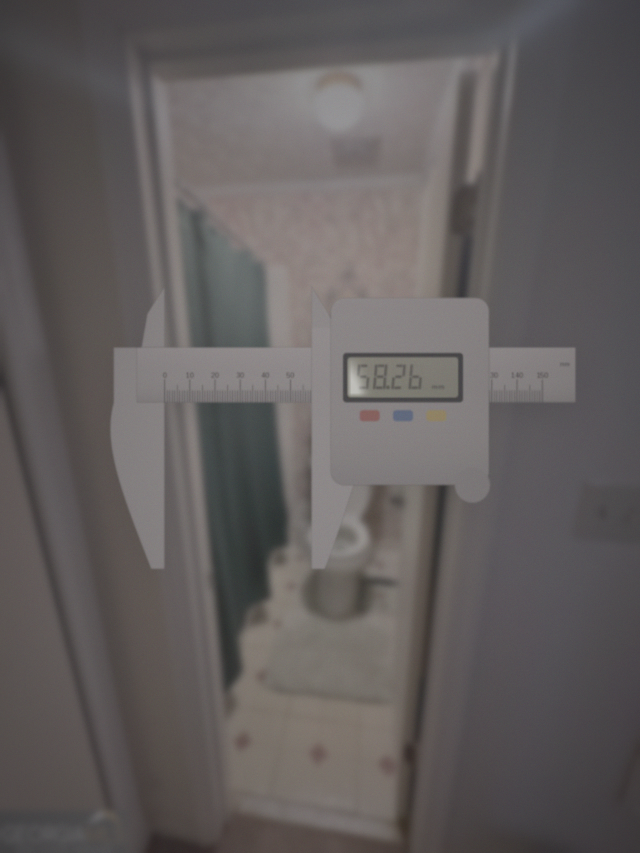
58.26 mm
